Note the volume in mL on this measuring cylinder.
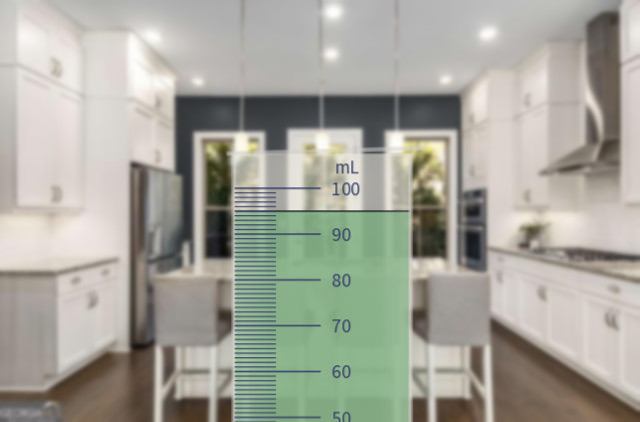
95 mL
